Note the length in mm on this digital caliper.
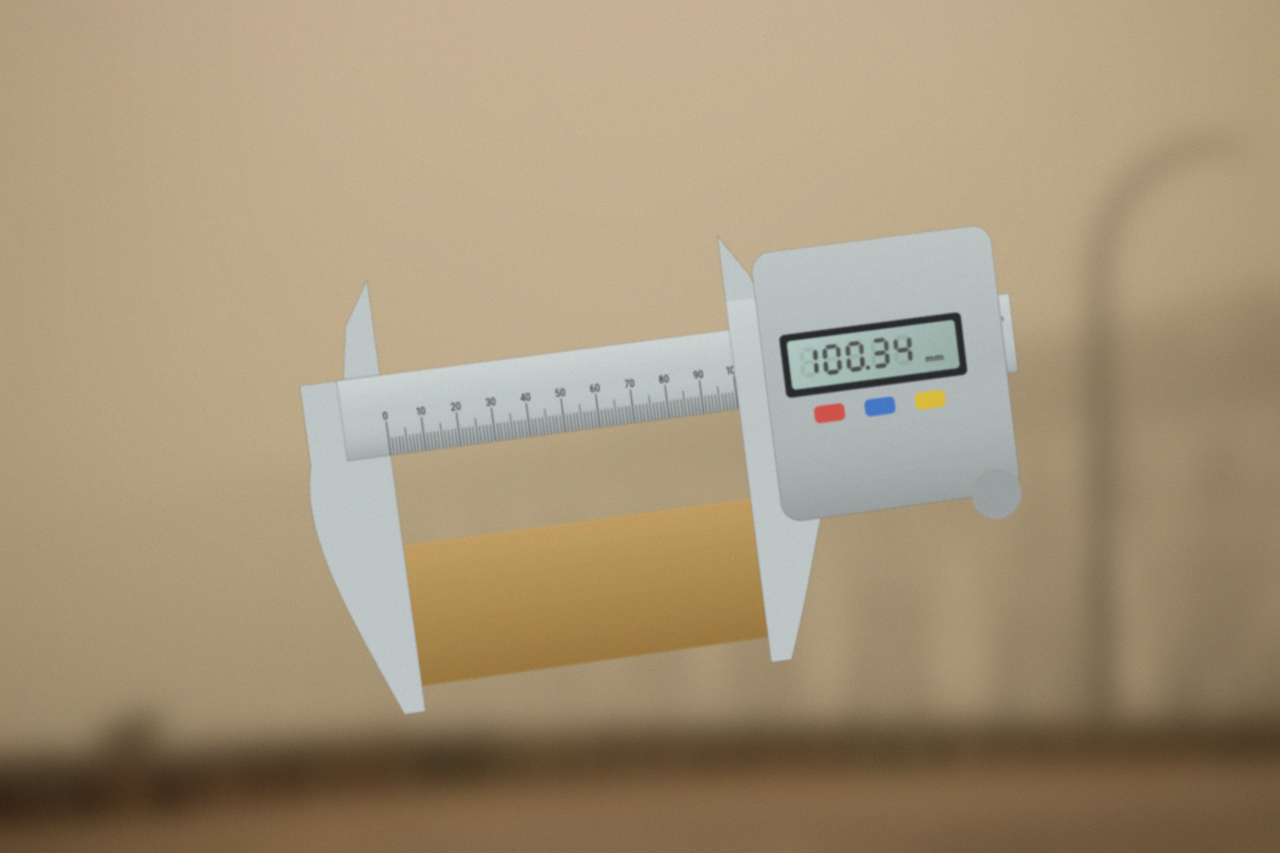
100.34 mm
